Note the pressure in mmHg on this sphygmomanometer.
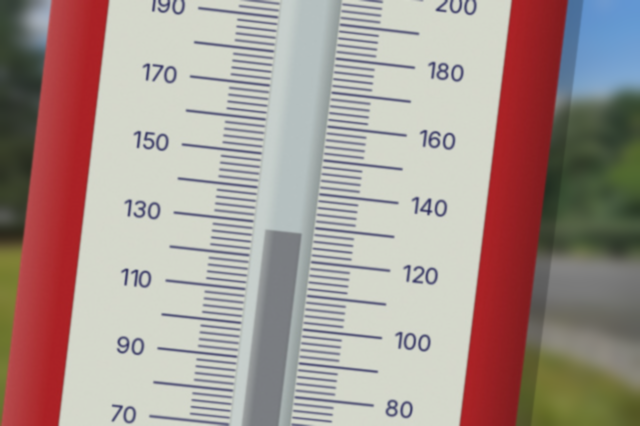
128 mmHg
